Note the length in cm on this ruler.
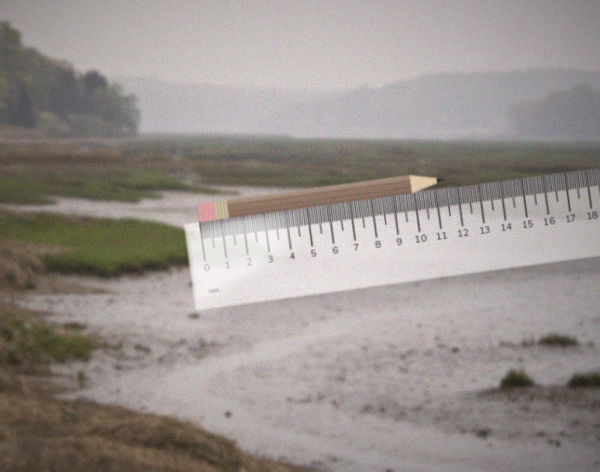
11.5 cm
